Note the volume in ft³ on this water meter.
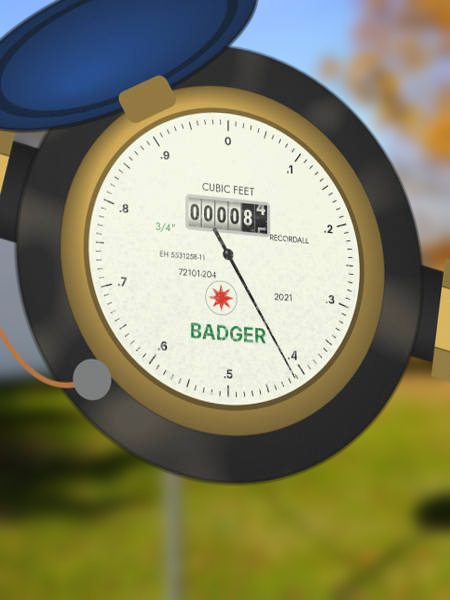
84.41 ft³
